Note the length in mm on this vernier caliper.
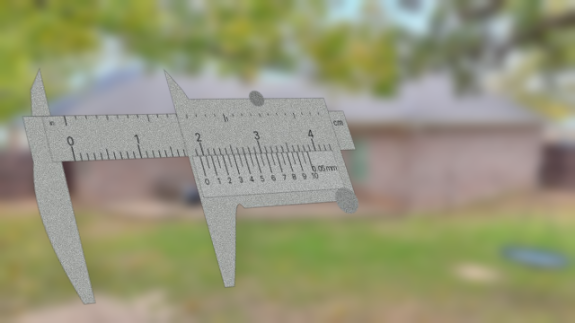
19.4 mm
